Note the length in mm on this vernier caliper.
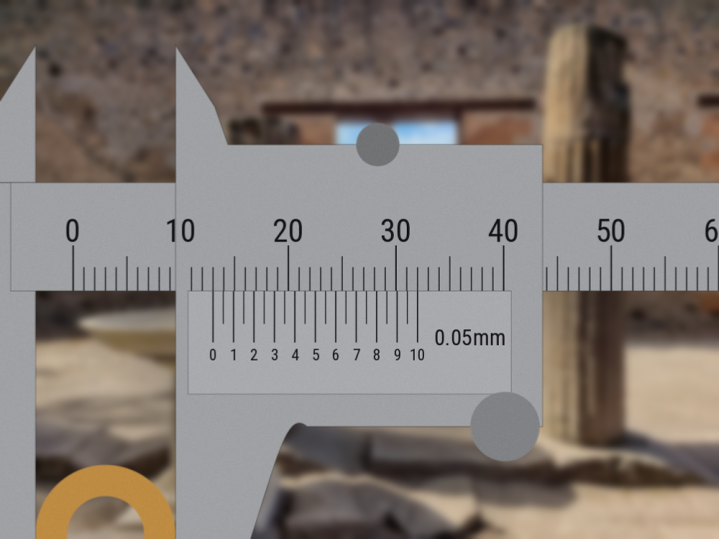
13.0 mm
